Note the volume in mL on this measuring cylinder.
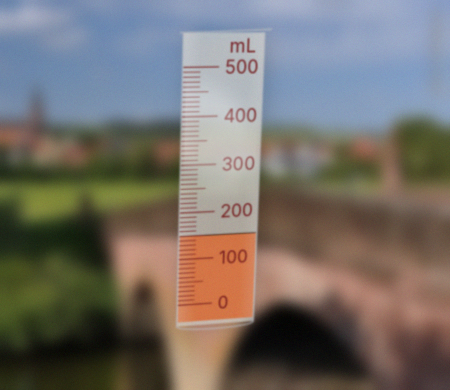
150 mL
